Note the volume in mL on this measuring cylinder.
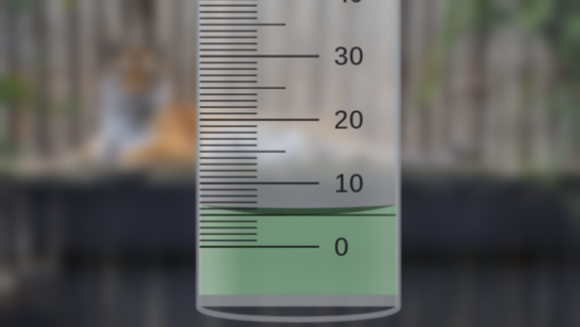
5 mL
